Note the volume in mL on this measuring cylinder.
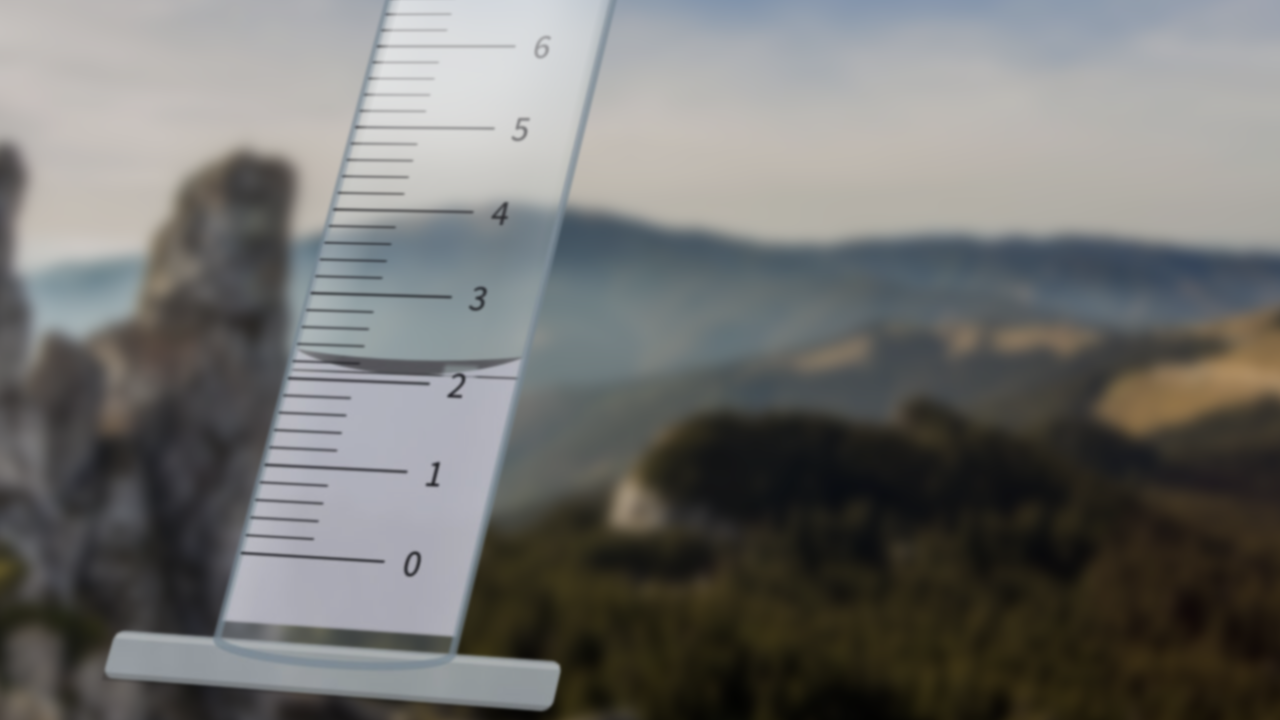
2.1 mL
